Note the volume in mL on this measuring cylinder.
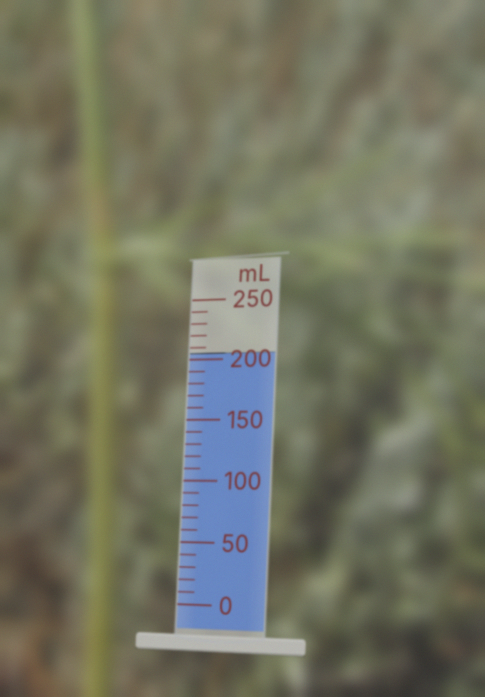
205 mL
